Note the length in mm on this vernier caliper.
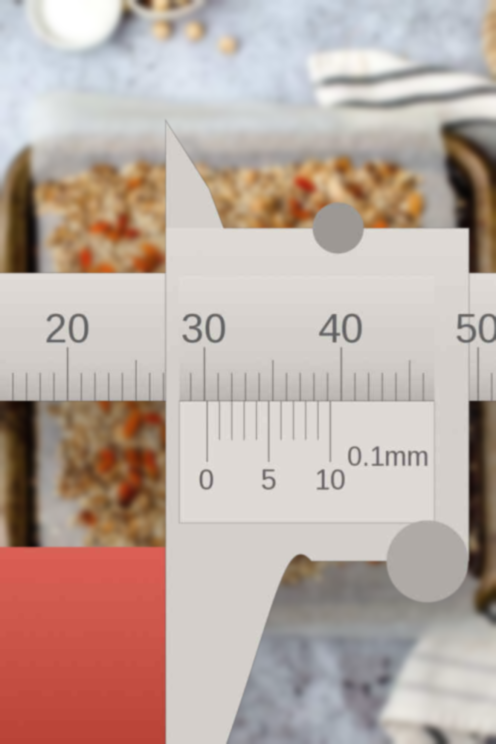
30.2 mm
